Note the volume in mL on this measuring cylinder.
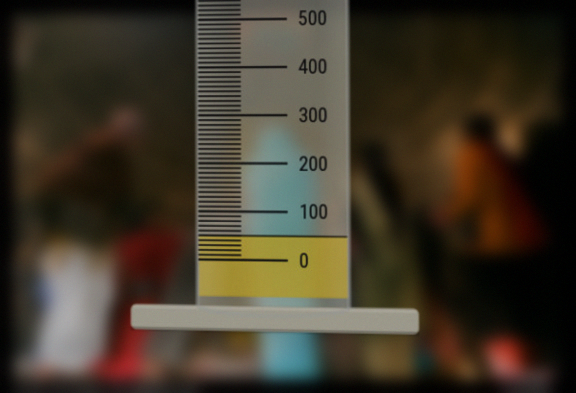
50 mL
